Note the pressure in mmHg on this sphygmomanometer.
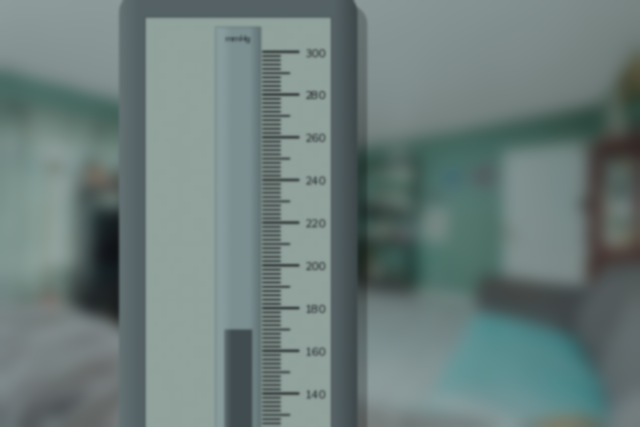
170 mmHg
